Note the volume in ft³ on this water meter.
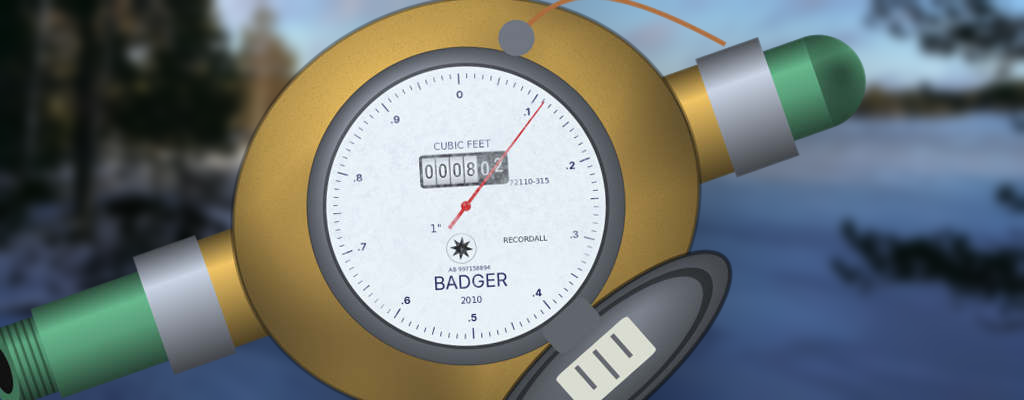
802.11 ft³
